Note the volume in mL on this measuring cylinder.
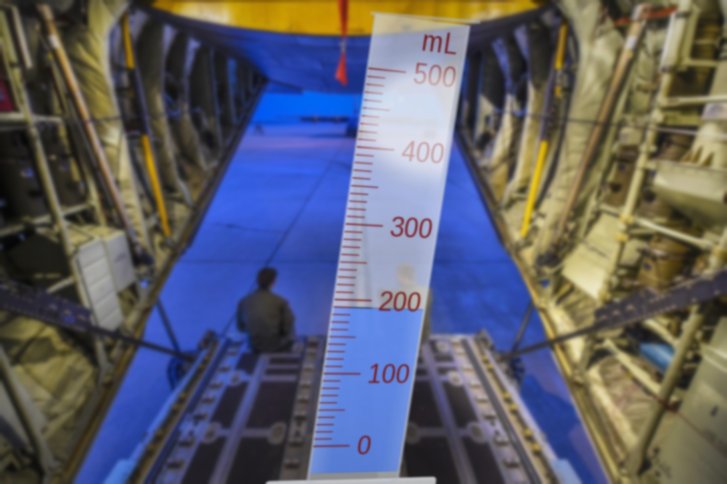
190 mL
